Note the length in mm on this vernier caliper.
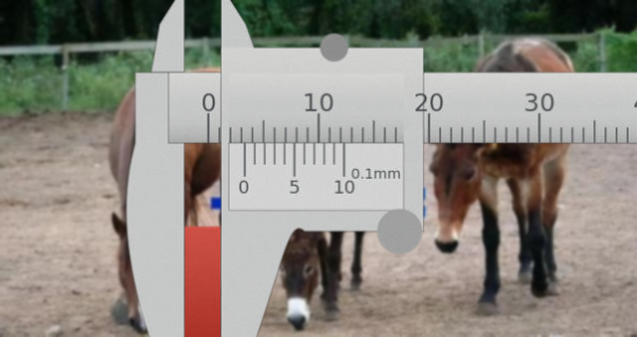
3.3 mm
